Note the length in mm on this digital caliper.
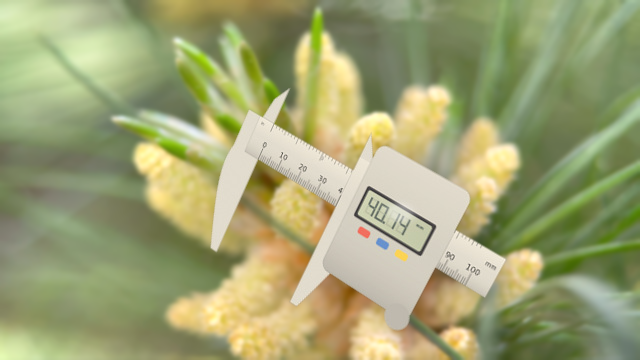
40.14 mm
